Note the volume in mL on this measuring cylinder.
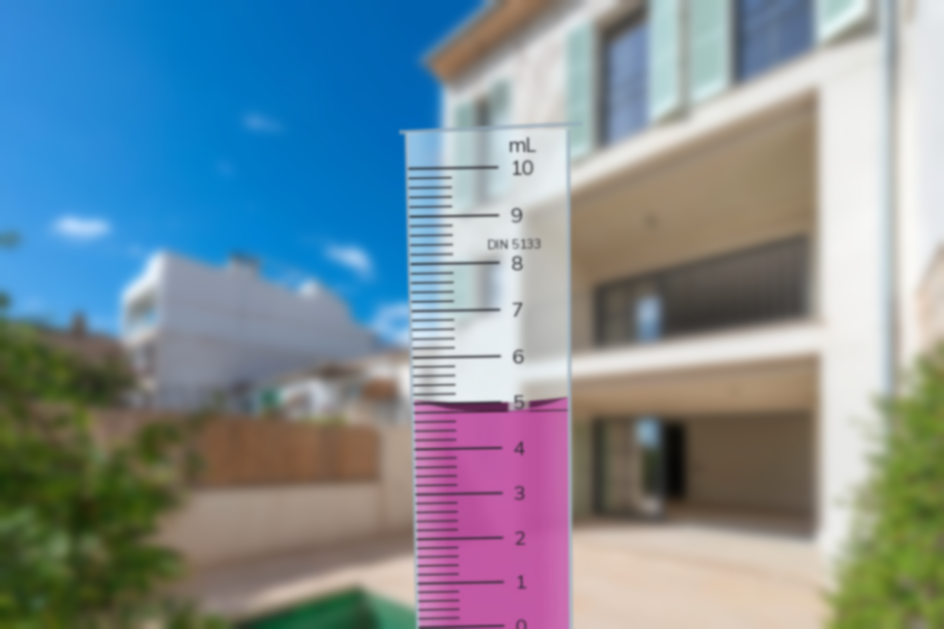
4.8 mL
